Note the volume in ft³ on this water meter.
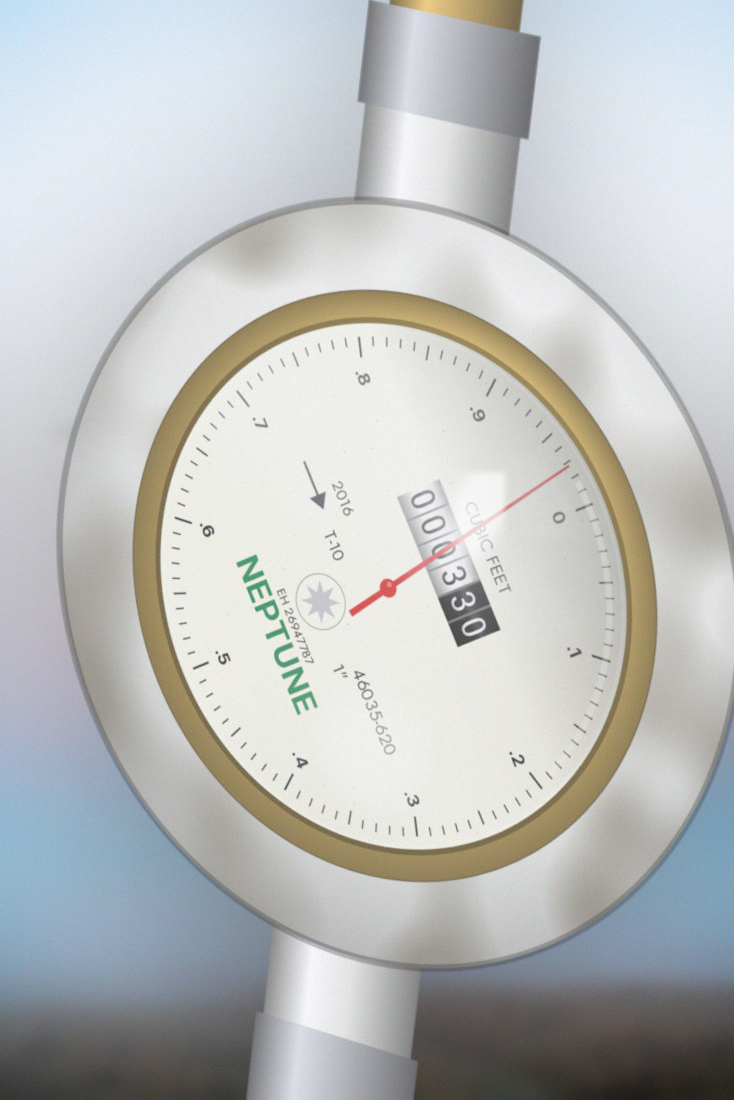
329.97 ft³
